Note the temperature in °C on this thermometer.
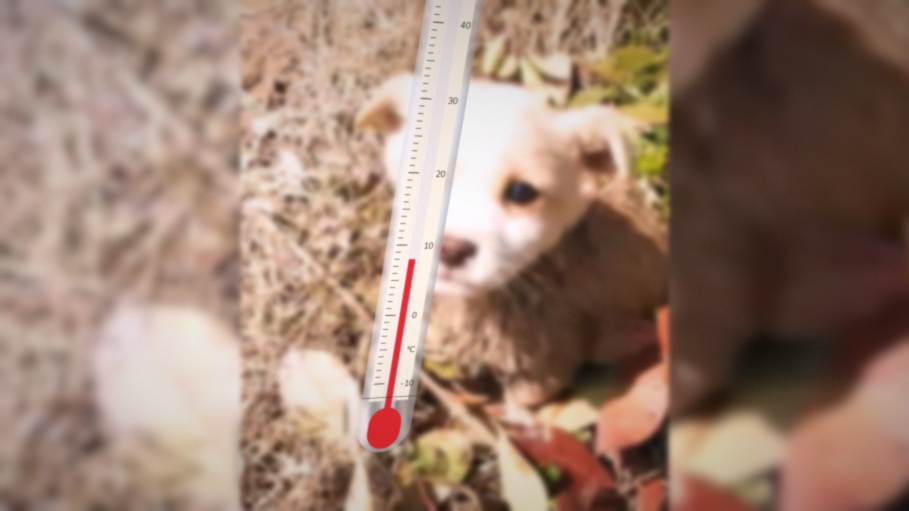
8 °C
